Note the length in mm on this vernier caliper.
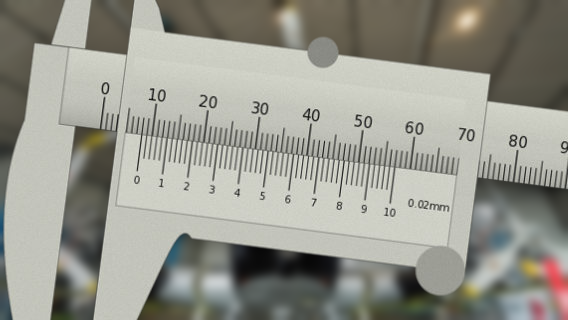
8.0 mm
